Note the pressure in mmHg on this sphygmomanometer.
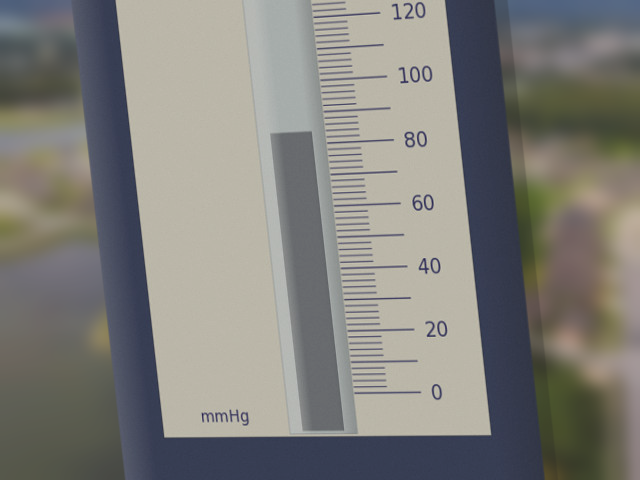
84 mmHg
